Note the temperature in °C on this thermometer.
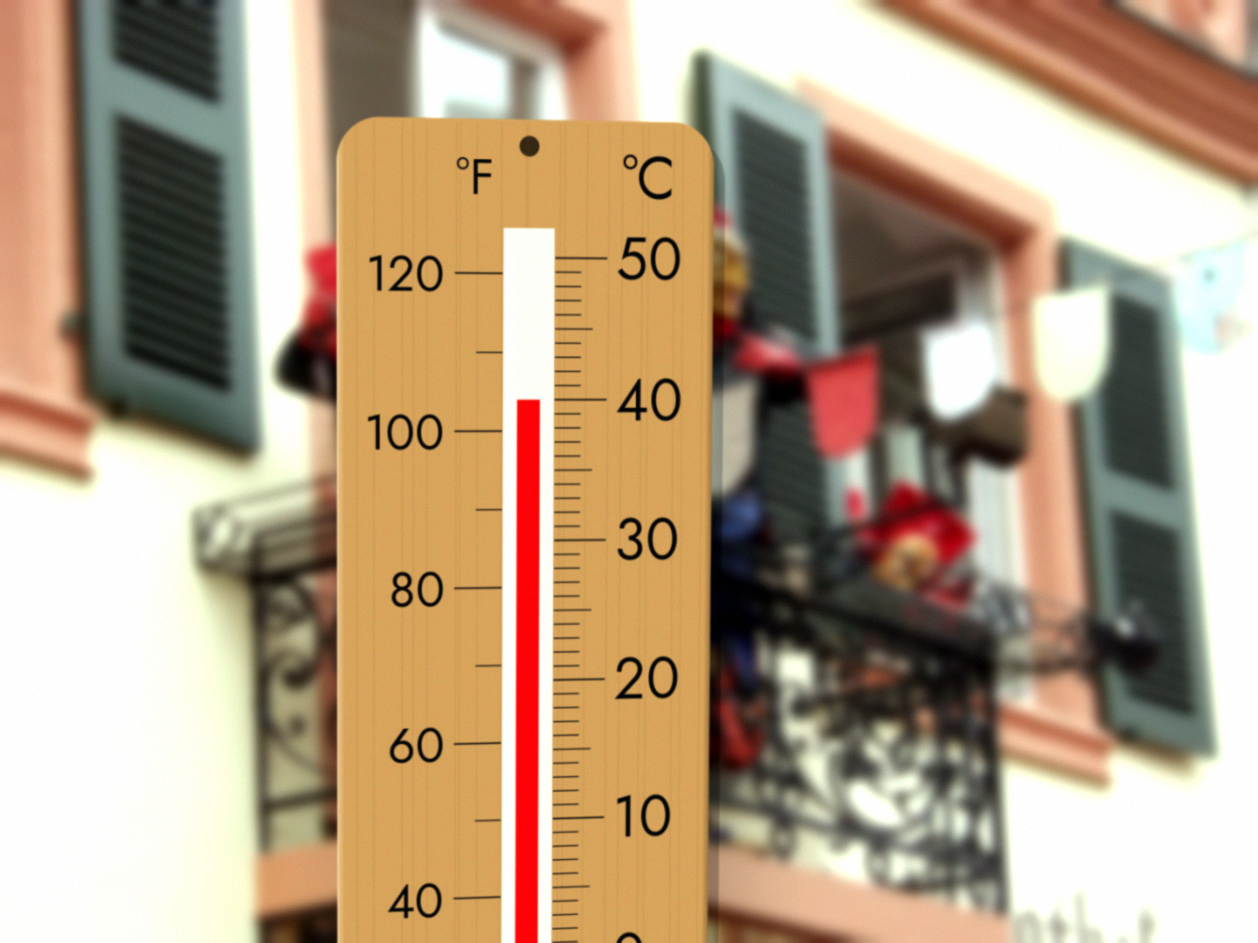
40 °C
